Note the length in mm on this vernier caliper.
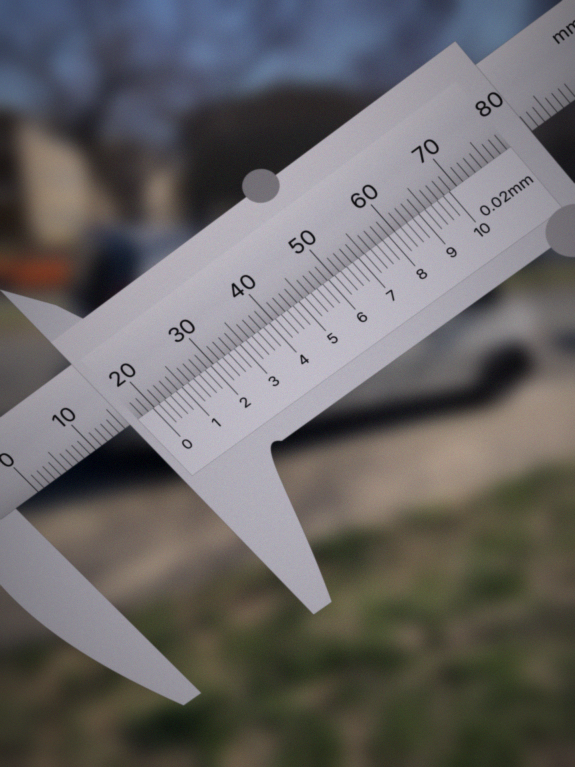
19.8 mm
